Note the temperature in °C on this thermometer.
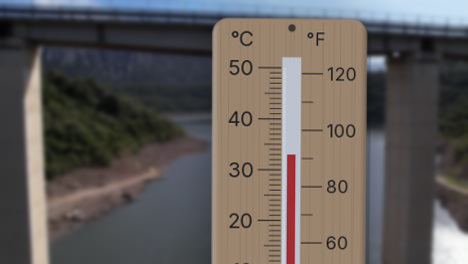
33 °C
